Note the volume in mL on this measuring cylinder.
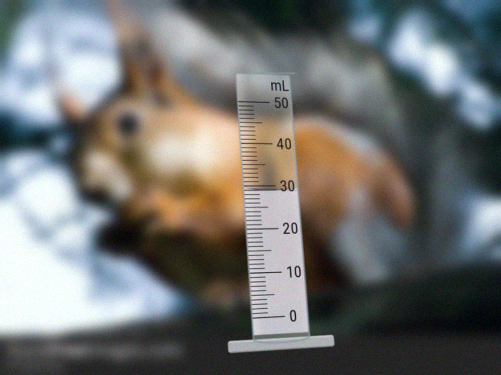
29 mL
